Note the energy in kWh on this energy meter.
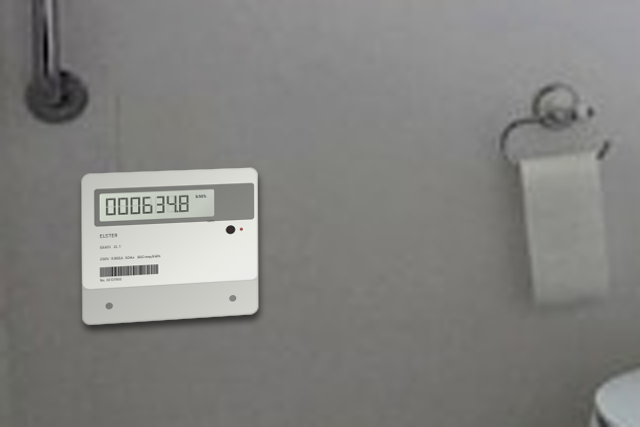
634.8 kWh
